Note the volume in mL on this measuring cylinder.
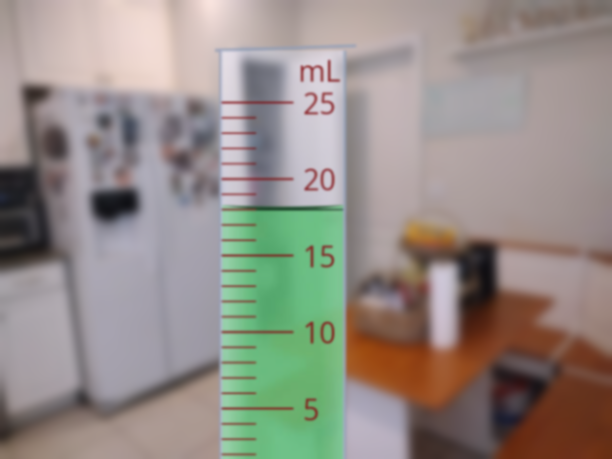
18 mL
